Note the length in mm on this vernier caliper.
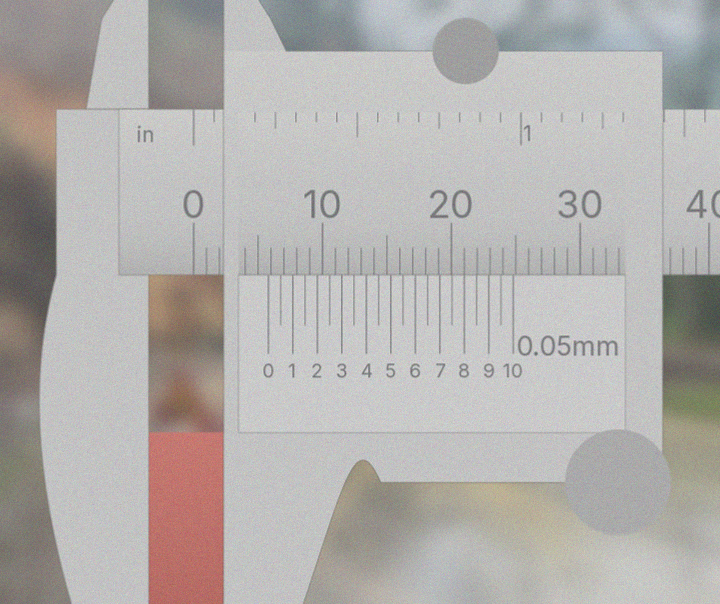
5.8 mm
